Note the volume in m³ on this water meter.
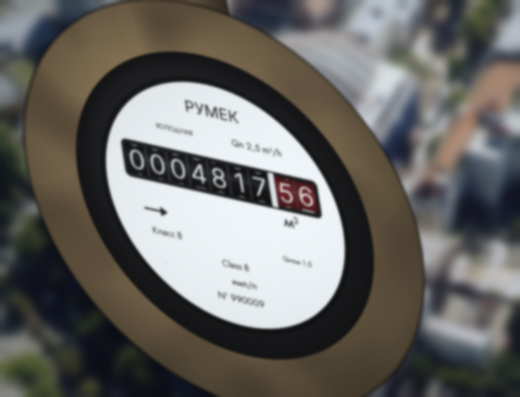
4817.56 m³
